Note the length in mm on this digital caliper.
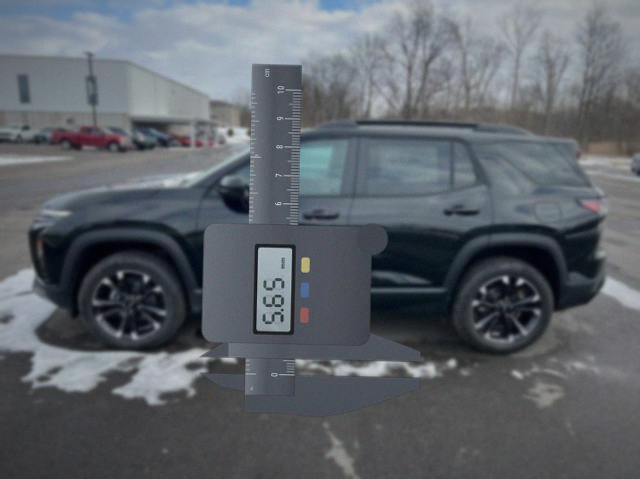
5.65 mm
